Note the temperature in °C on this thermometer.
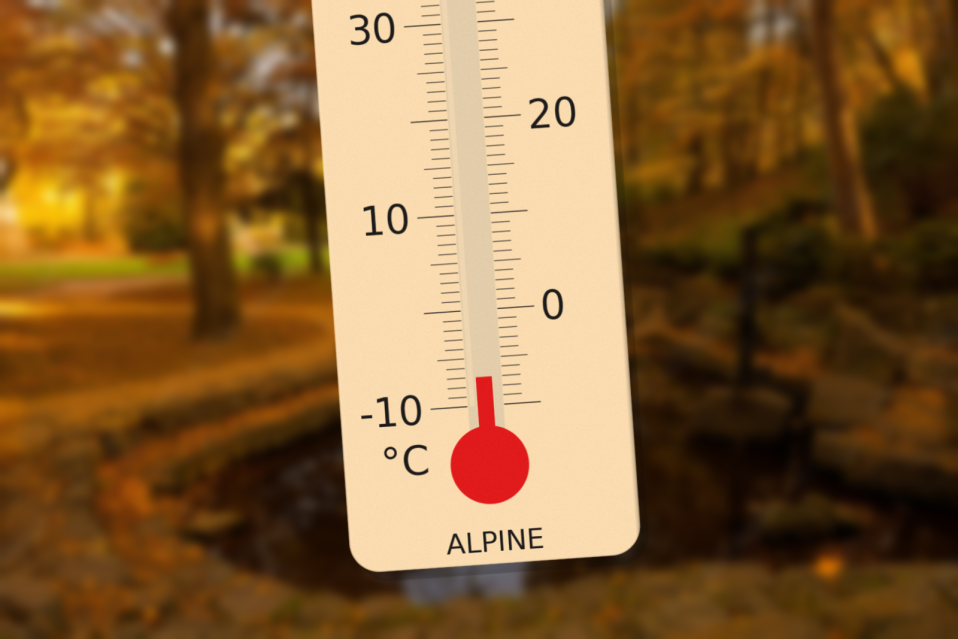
-7 °C
